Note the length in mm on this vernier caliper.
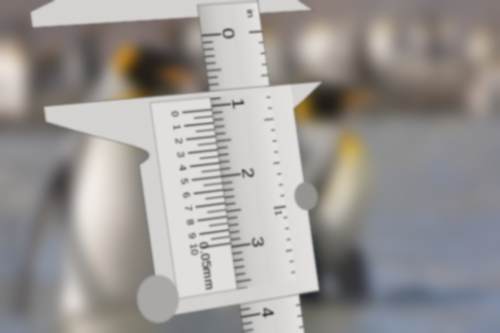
10.5 mm
